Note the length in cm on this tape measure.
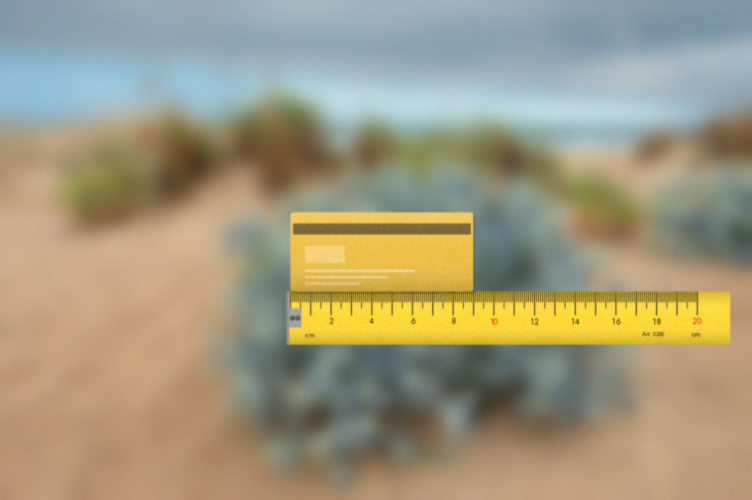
9 cm
